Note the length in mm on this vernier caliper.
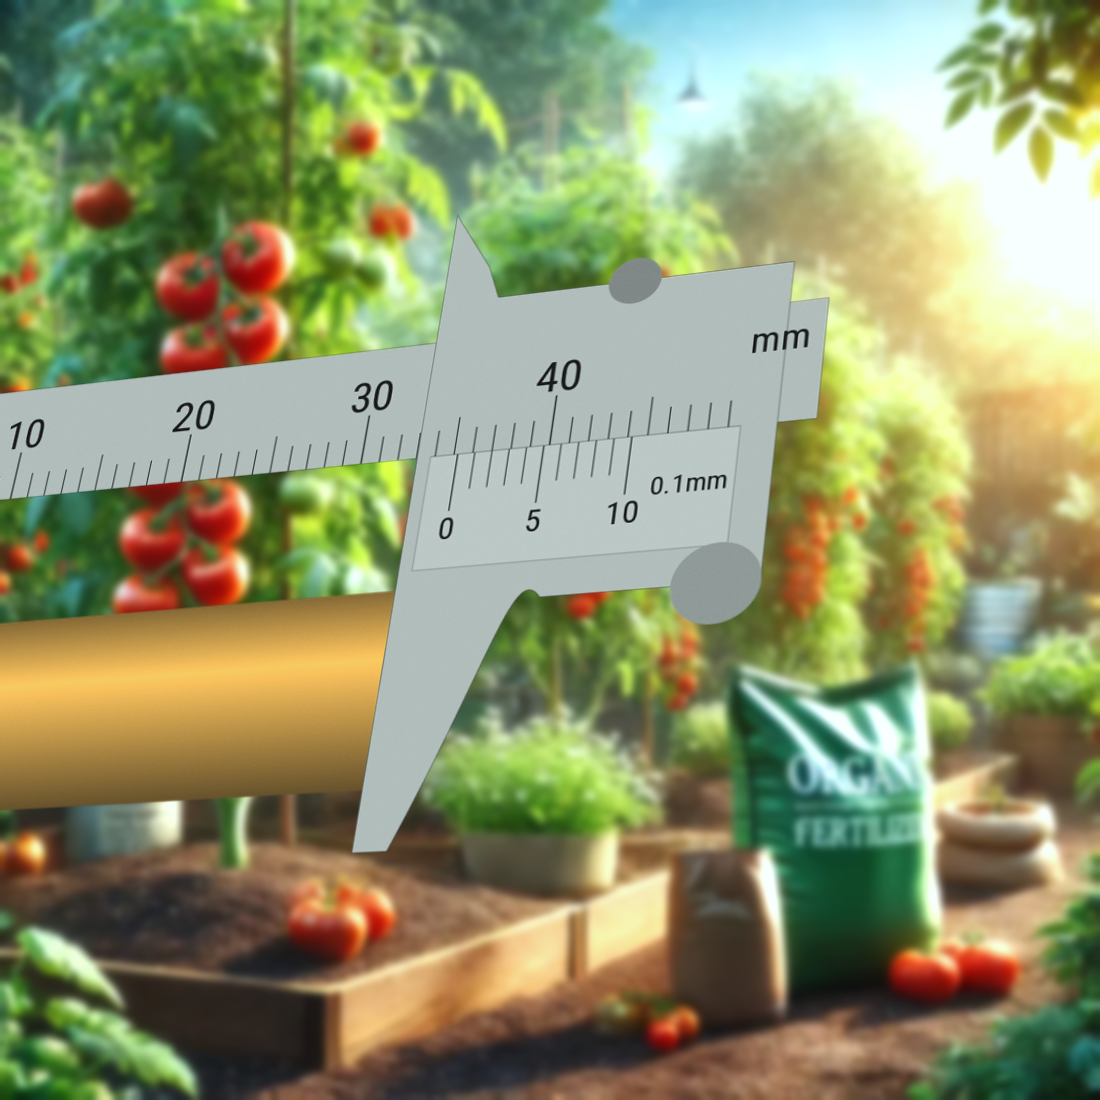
35.2 mm
